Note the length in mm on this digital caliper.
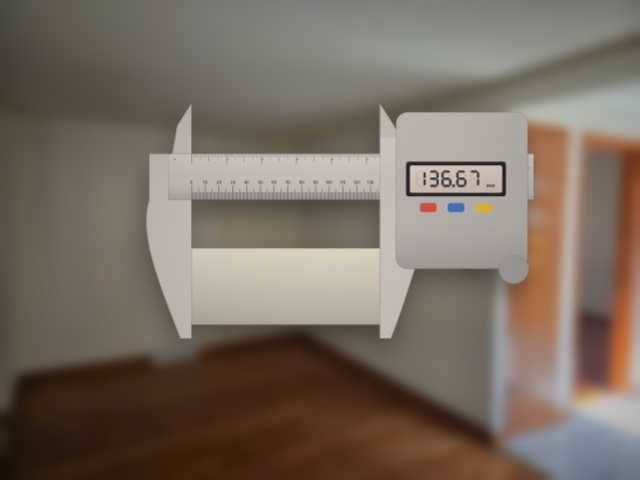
136.67 mm
